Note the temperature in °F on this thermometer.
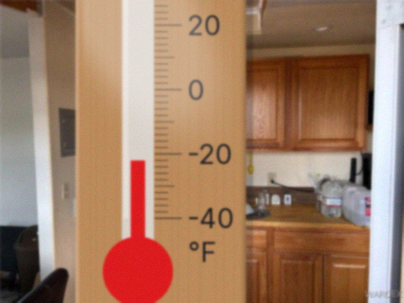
-22 °F
